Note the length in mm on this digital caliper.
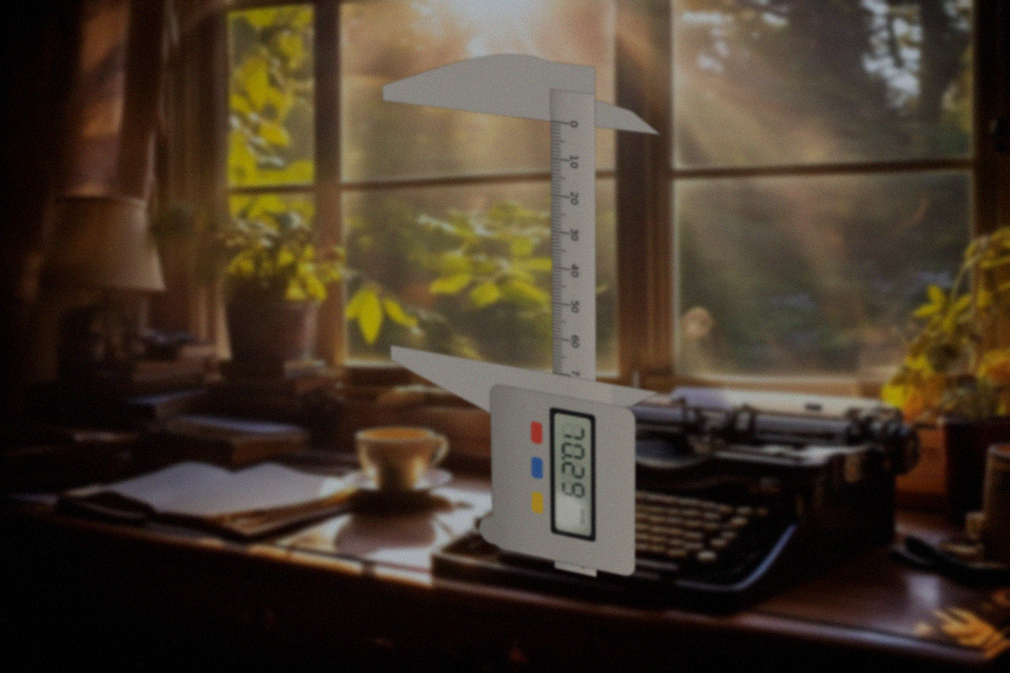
70.29 mm
